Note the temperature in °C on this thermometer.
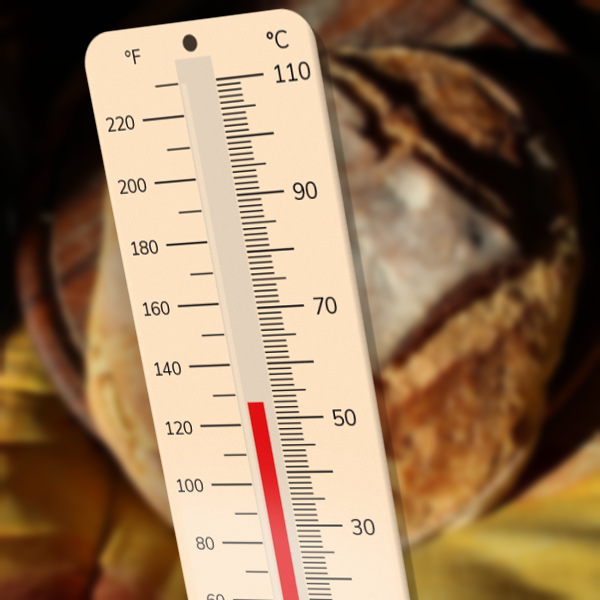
53 °C
